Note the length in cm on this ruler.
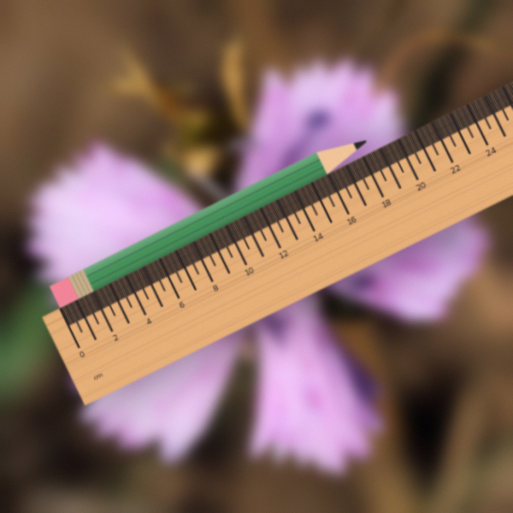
18.5 cm
